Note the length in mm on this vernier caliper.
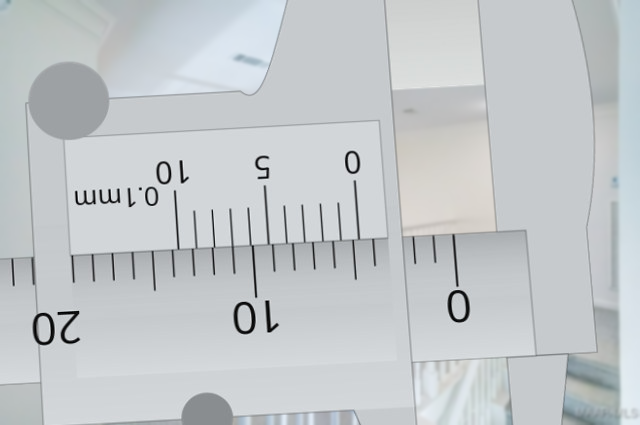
4.7 mm
